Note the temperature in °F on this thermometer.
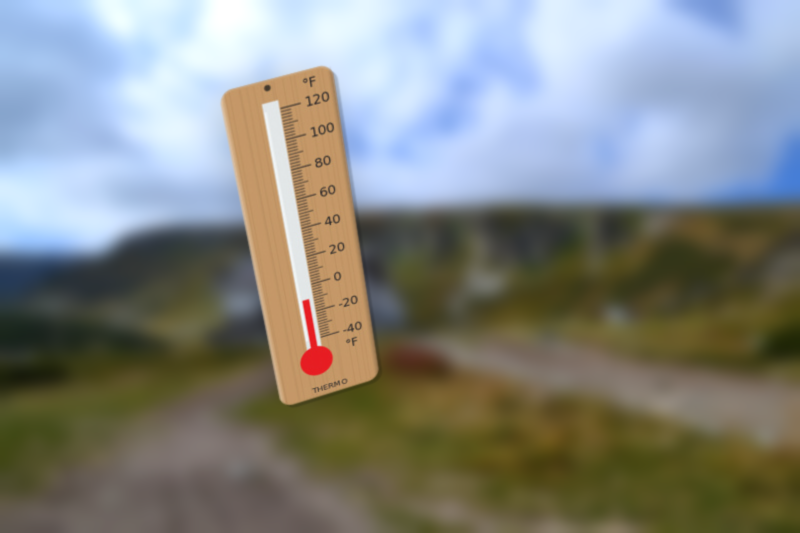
-10 °F
